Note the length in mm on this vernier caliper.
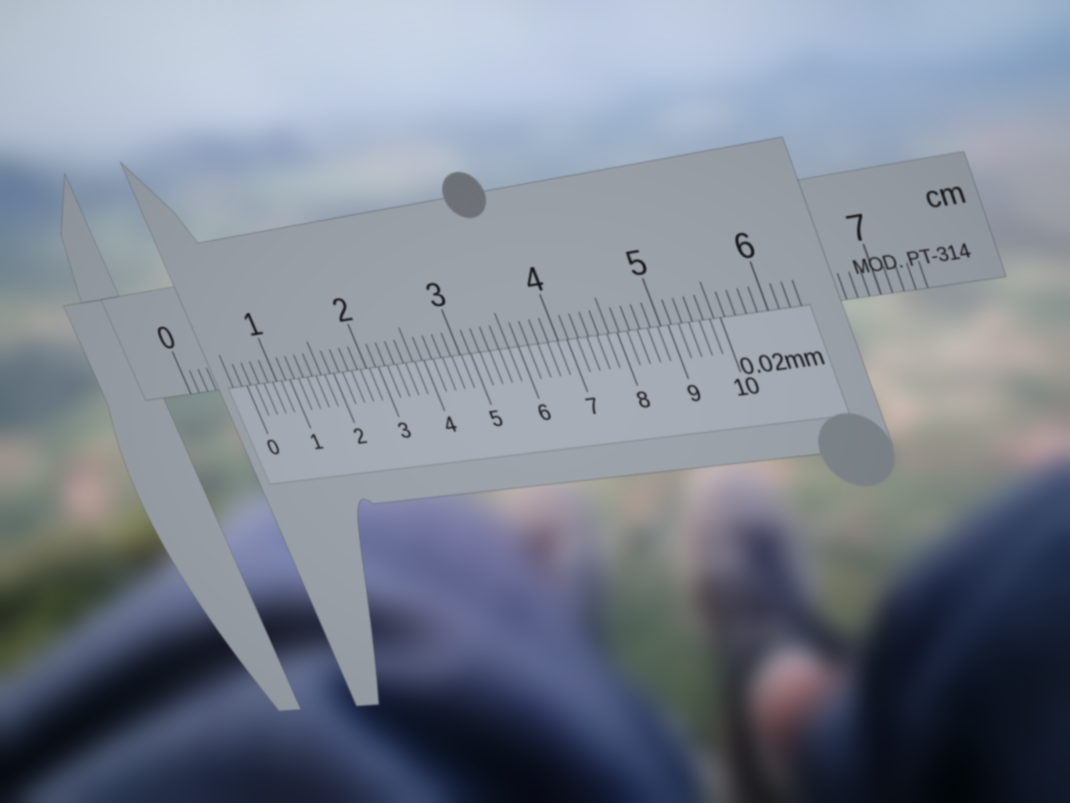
6.6 mm
